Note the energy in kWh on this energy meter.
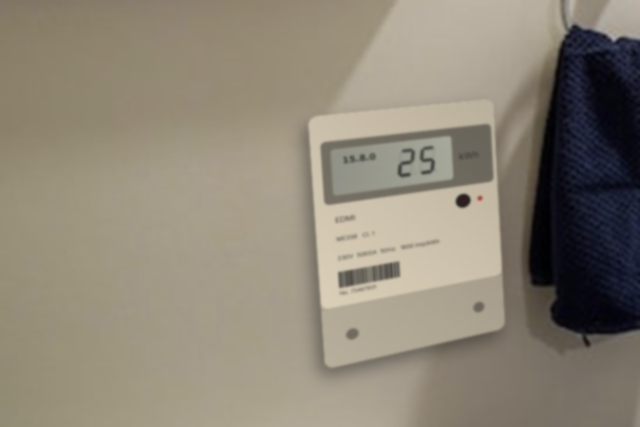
25 kWh
